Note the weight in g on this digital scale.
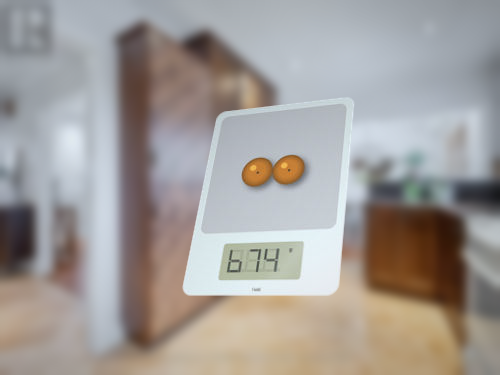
674 g
